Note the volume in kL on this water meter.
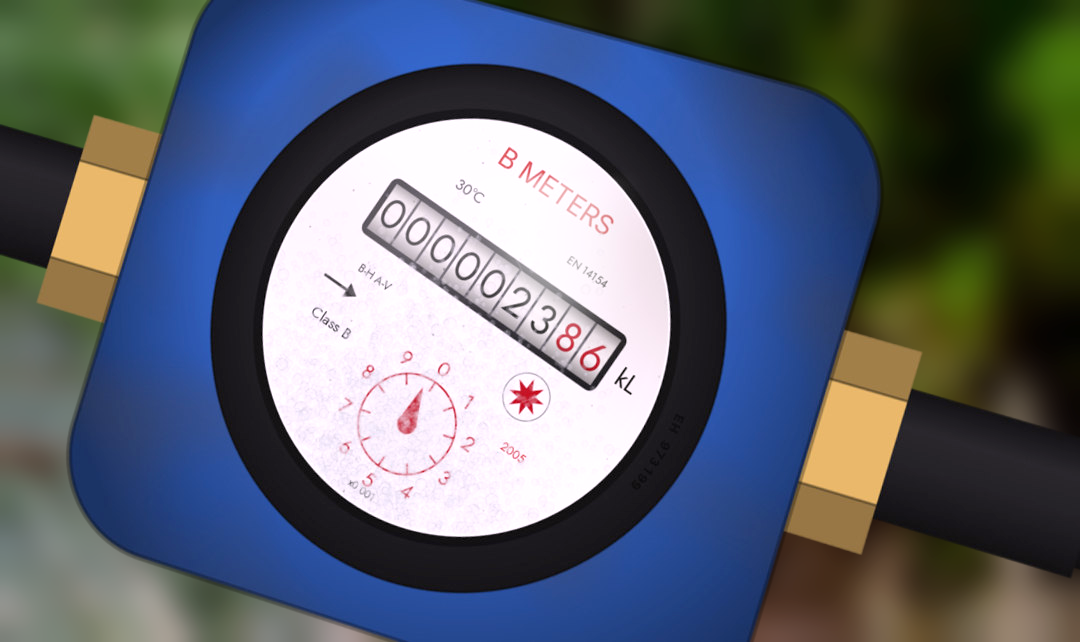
23.859 kL
